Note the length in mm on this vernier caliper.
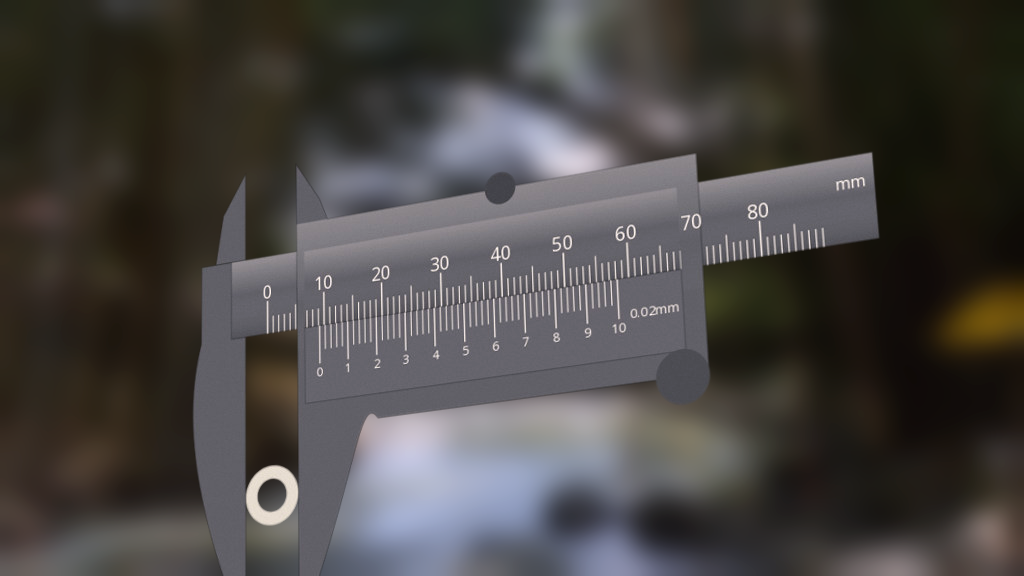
9.2 mm
